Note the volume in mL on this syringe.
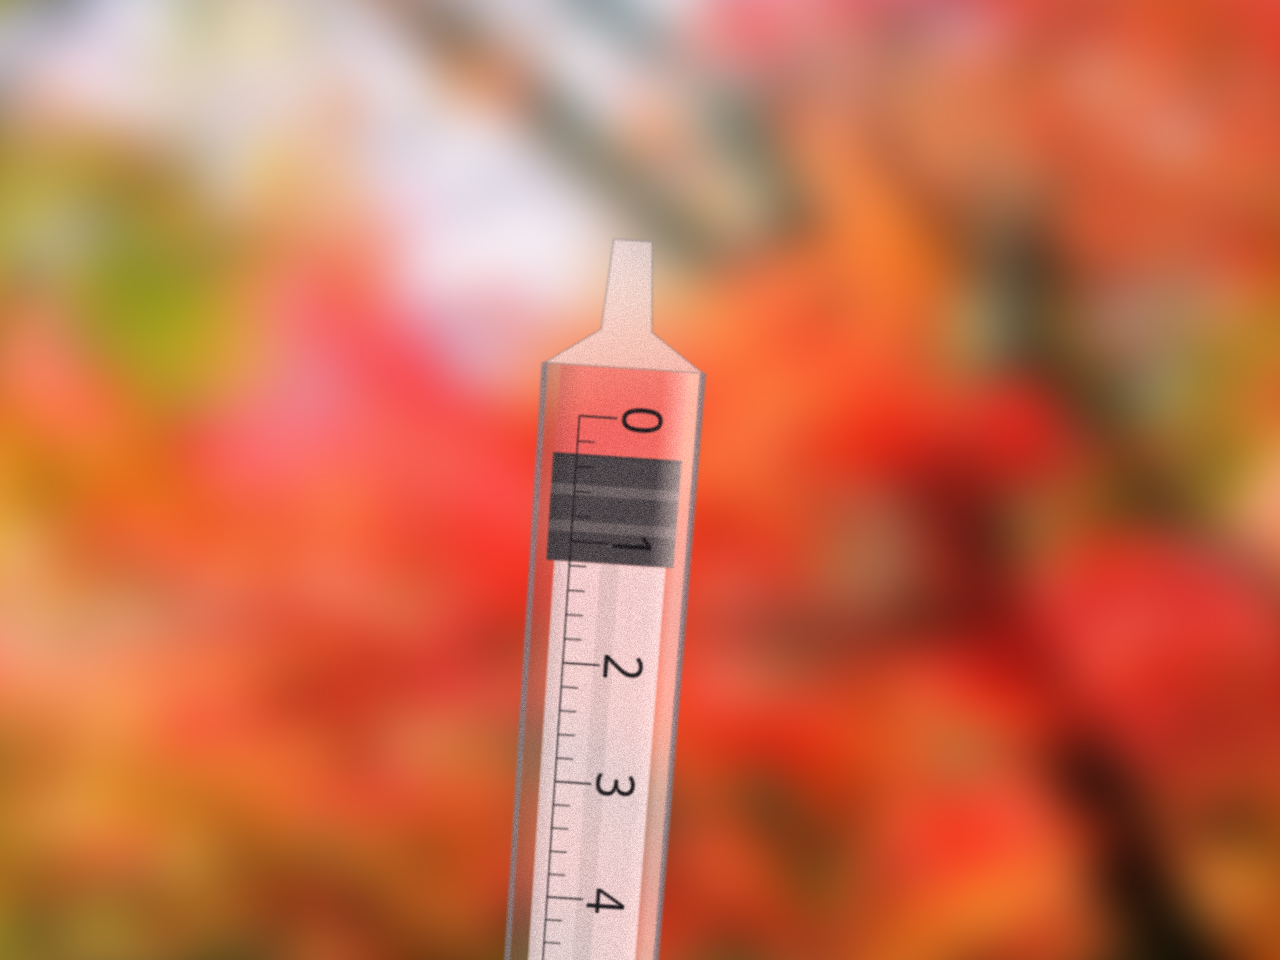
0.3 mL
